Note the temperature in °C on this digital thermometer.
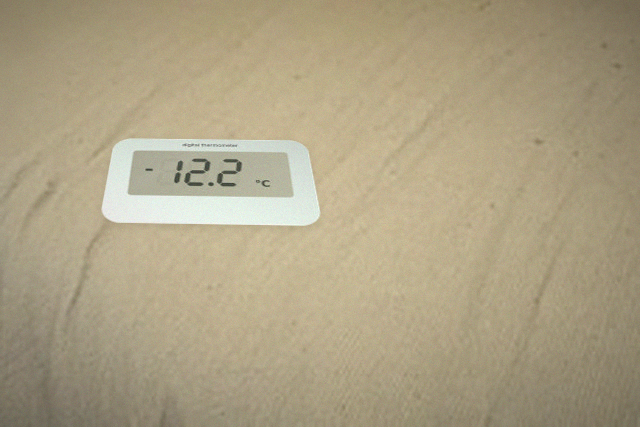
-12.2 °C
